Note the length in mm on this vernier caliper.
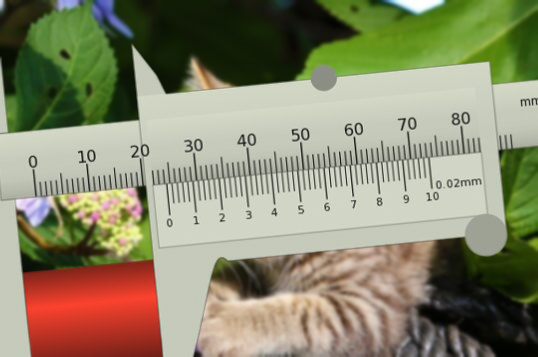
24.4 mm
